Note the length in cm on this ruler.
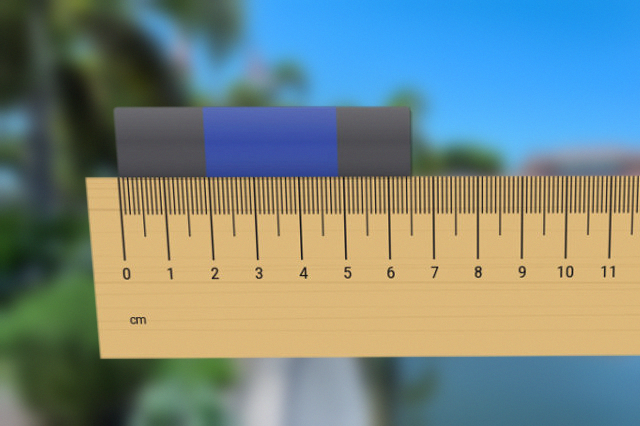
6.5 cm
